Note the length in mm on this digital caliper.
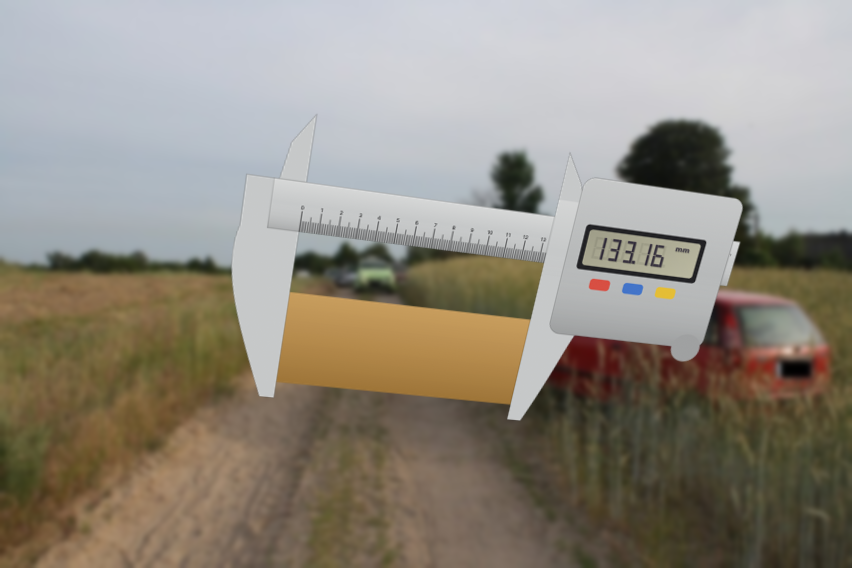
133.16 mm
